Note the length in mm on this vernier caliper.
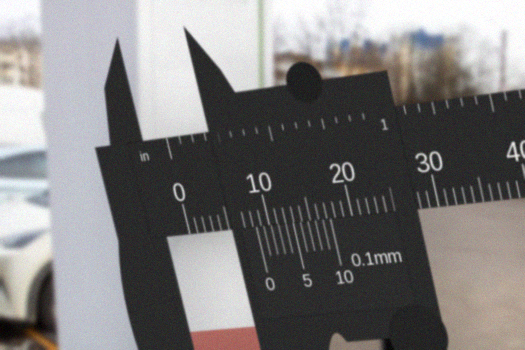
8.4 mm
